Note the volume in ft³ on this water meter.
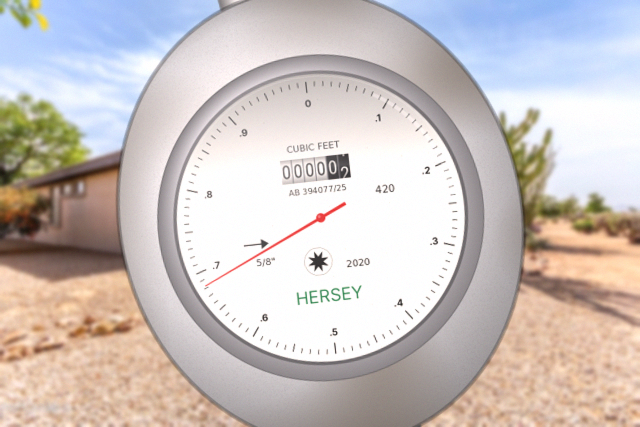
1.68 ft³
